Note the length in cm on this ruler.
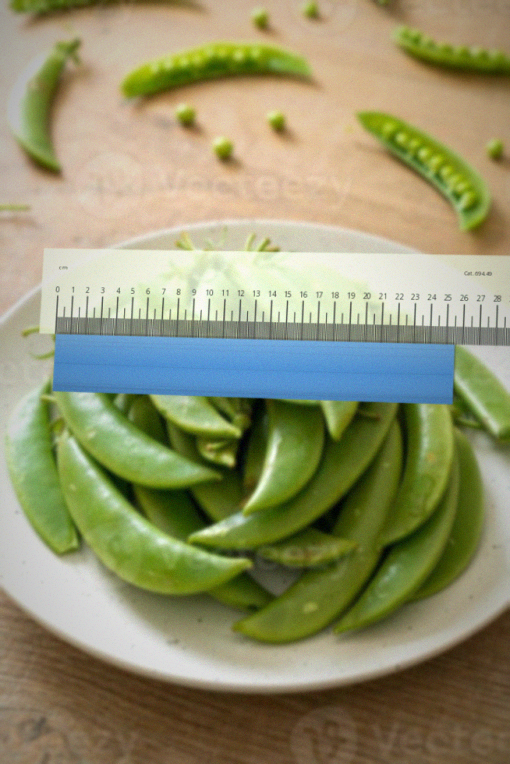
25.5 cm
